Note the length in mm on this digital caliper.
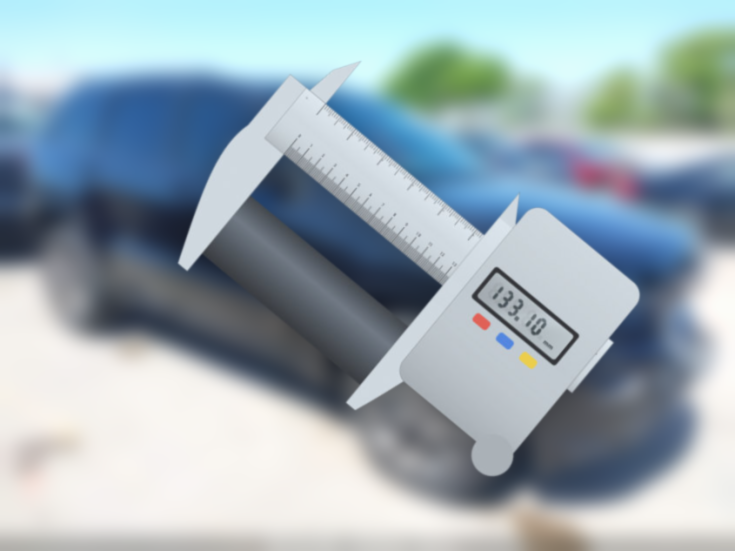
133.10 mm
